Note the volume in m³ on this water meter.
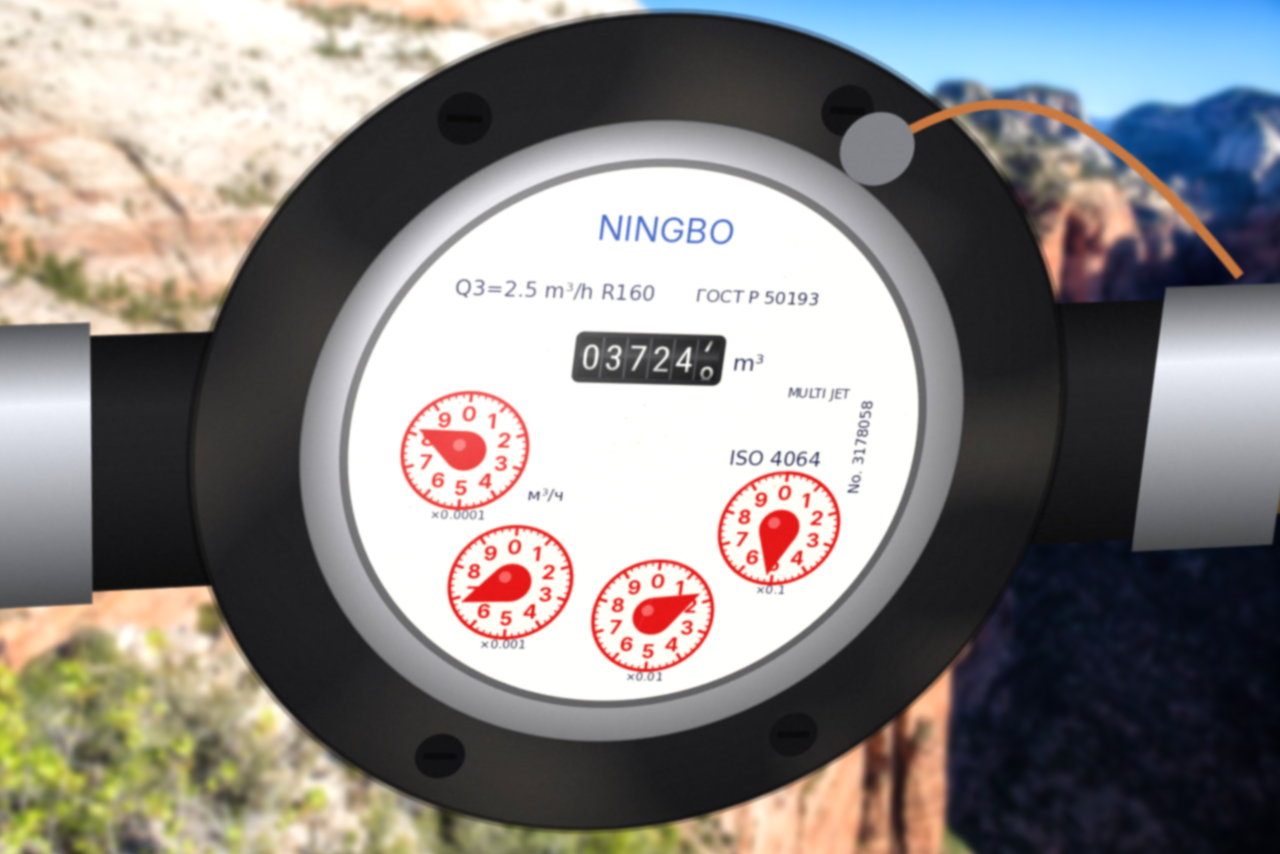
37247.5168 m³
